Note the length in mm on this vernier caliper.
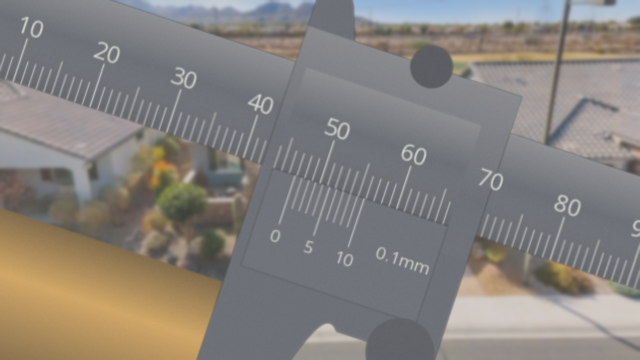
46.8 mm
